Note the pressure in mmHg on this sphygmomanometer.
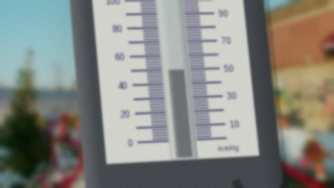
50 mmHg
